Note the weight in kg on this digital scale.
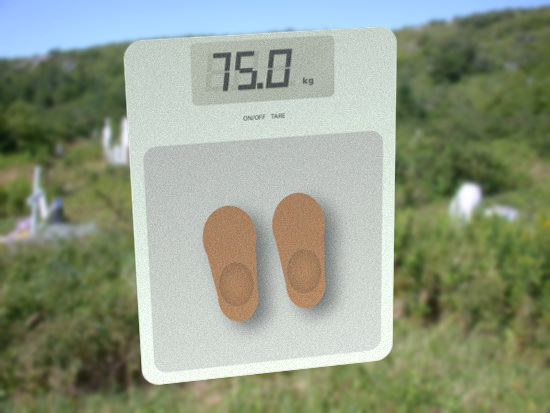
75.0 kg
